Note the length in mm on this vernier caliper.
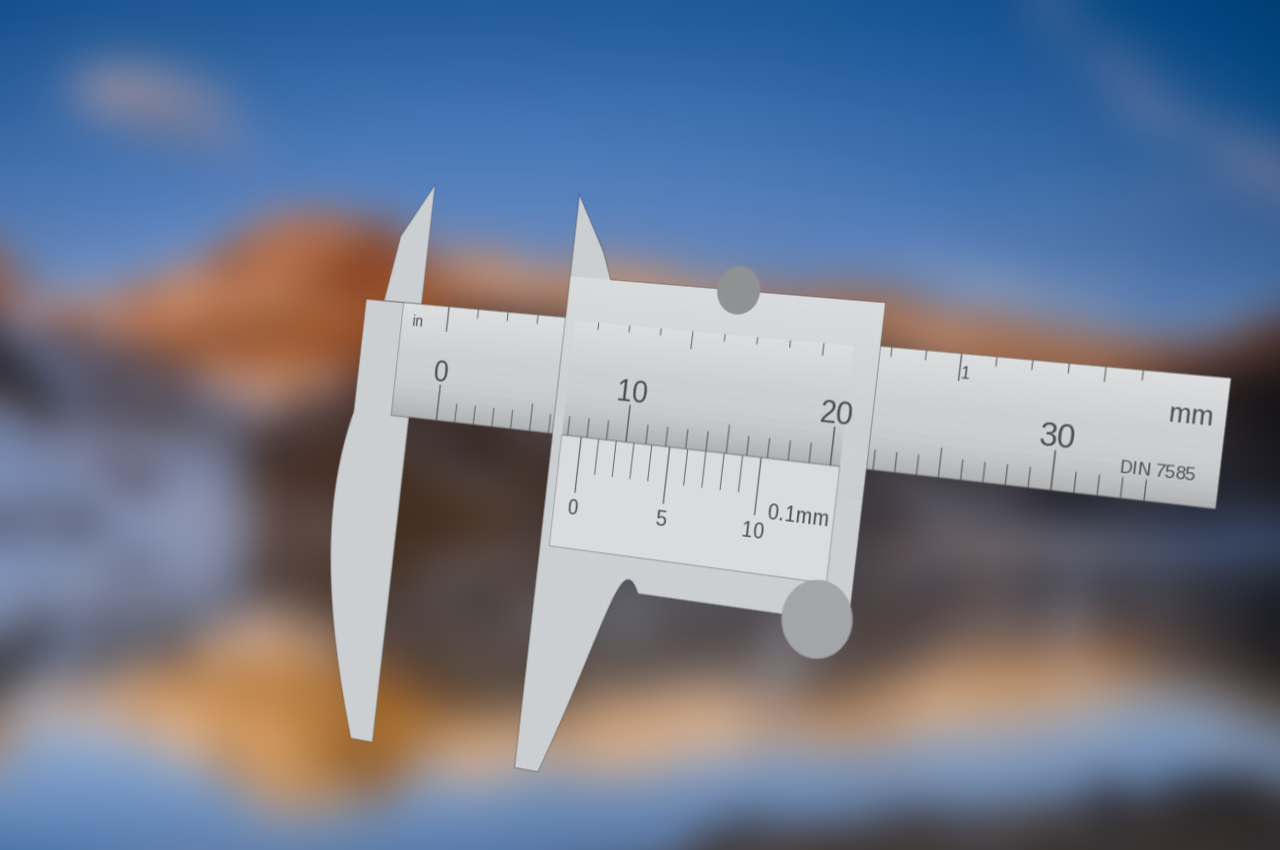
7.7 mm
